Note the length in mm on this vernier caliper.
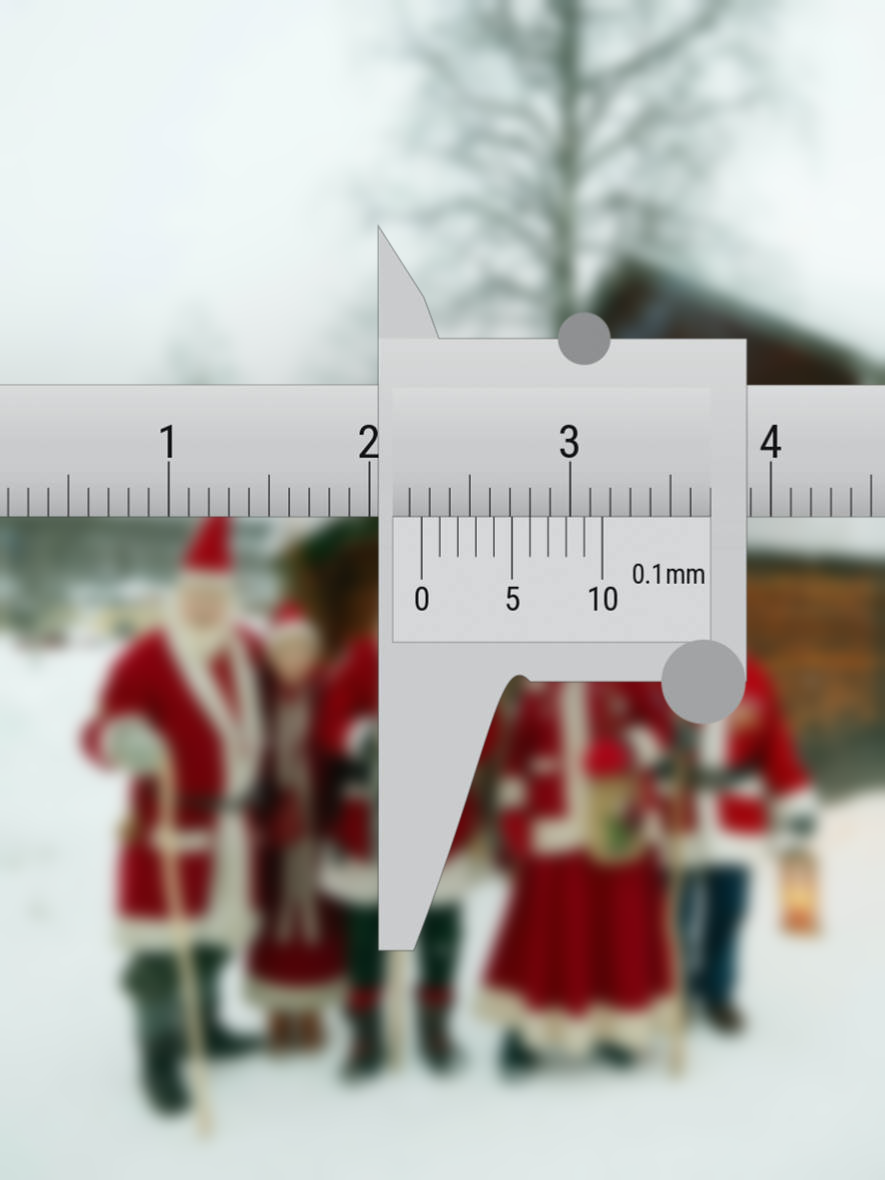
22.6 mm
